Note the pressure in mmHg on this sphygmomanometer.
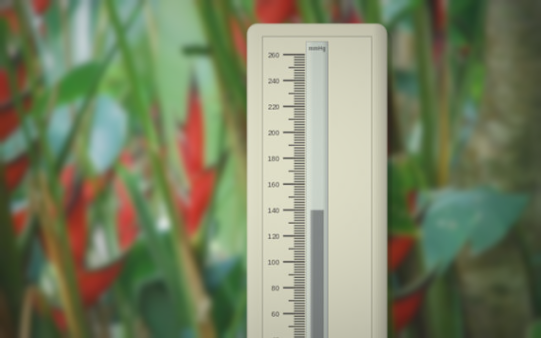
140 mmHg
